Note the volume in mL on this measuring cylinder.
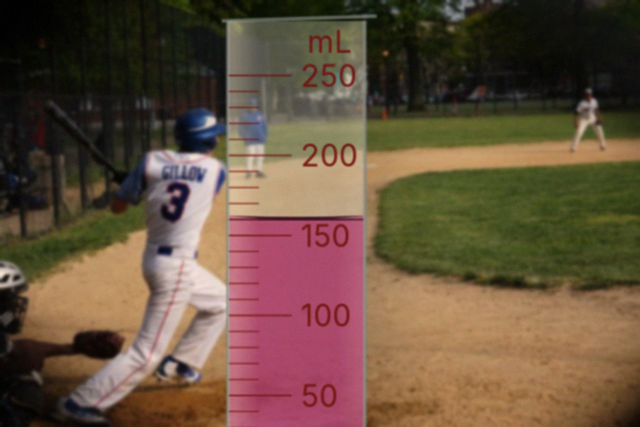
160 mL
